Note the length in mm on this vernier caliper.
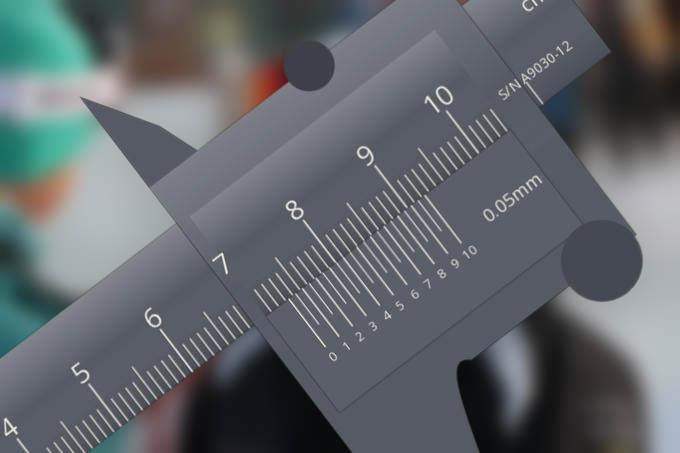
73.4 mm
